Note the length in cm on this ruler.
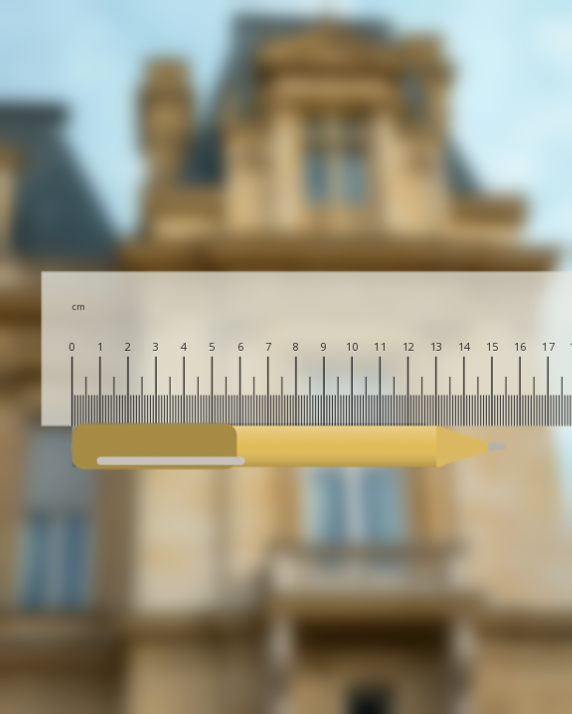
15.5 cm
